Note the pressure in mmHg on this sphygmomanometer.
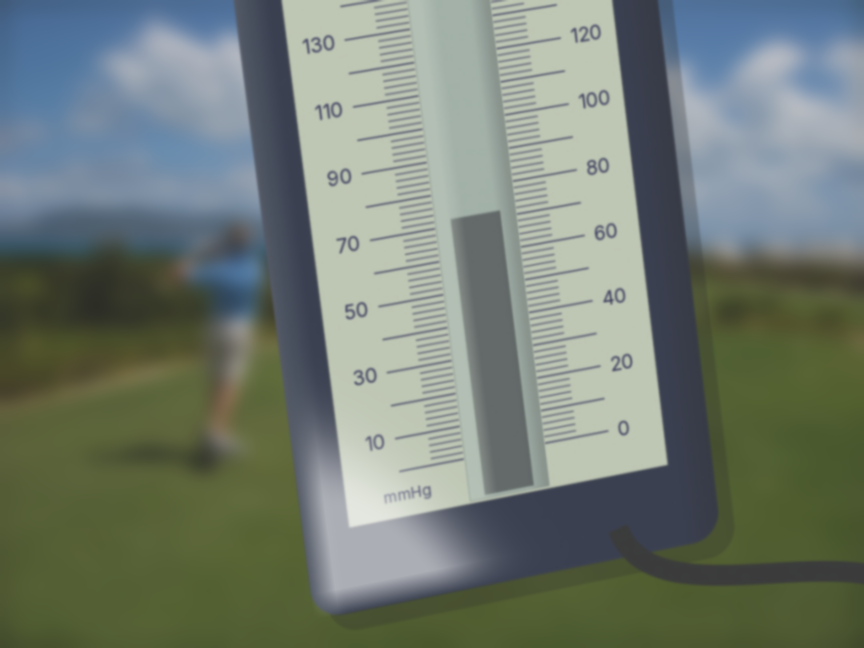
72 mmHg
